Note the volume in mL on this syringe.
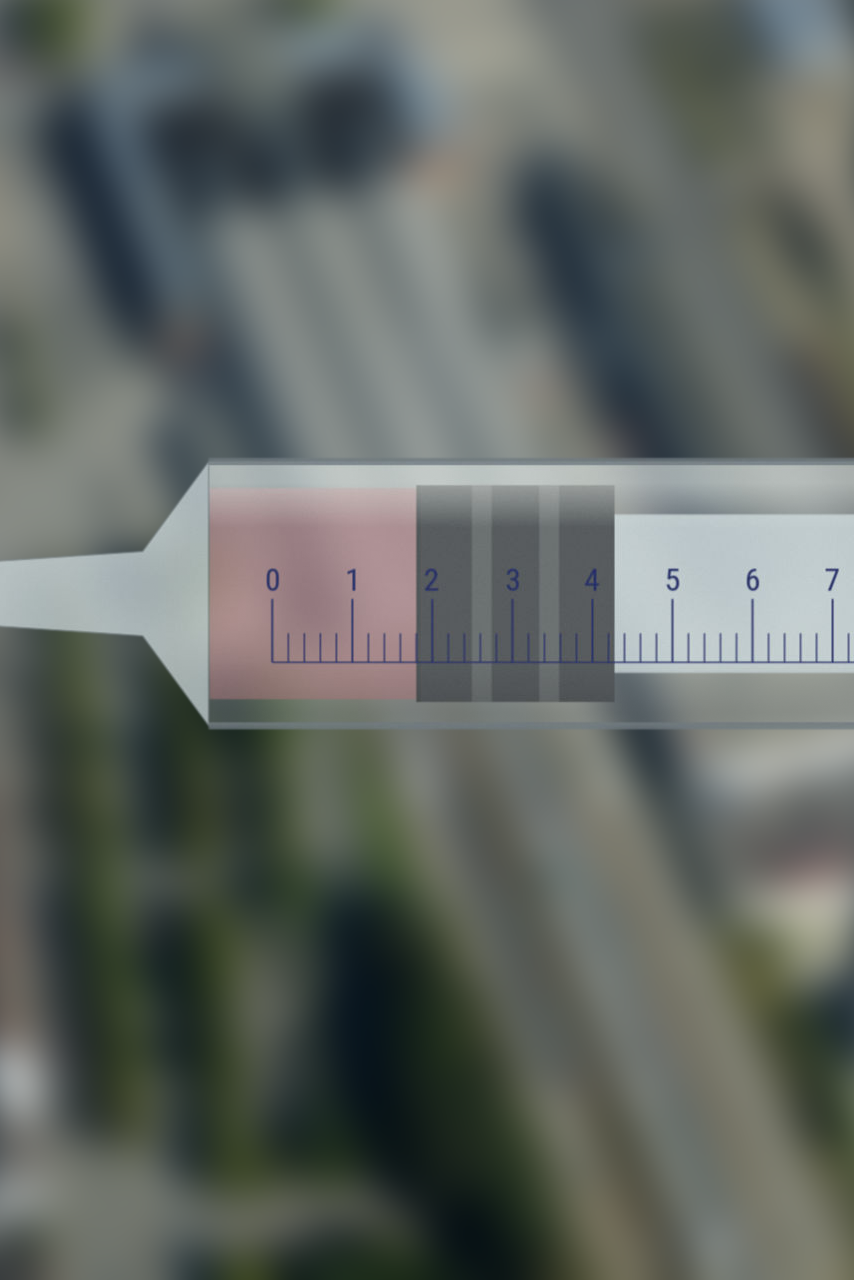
1.8 mL
